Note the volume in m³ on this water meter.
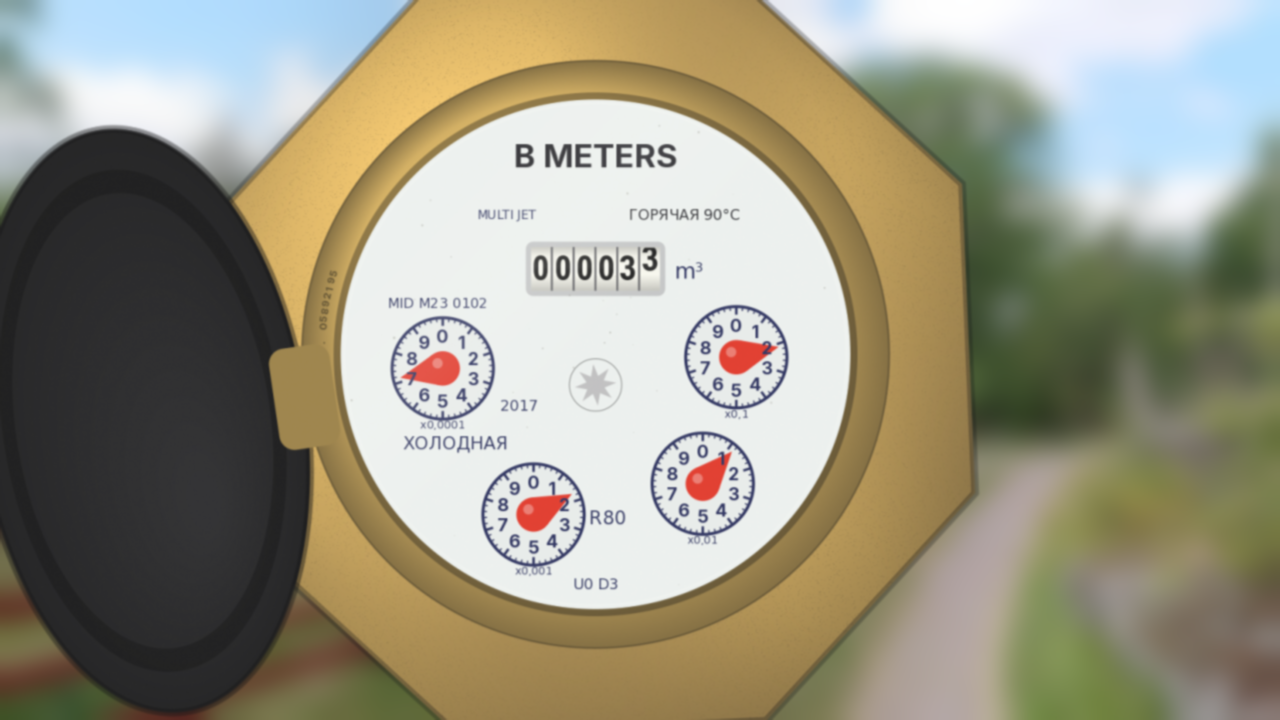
33.2117 m³
